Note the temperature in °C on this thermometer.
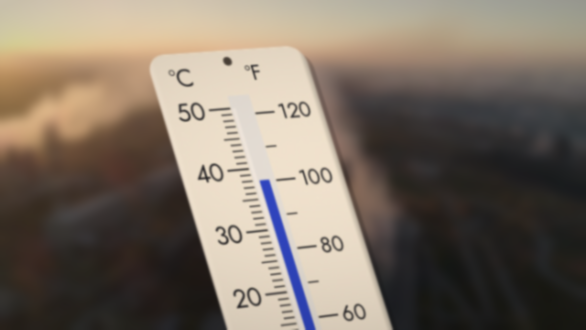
38 °C
